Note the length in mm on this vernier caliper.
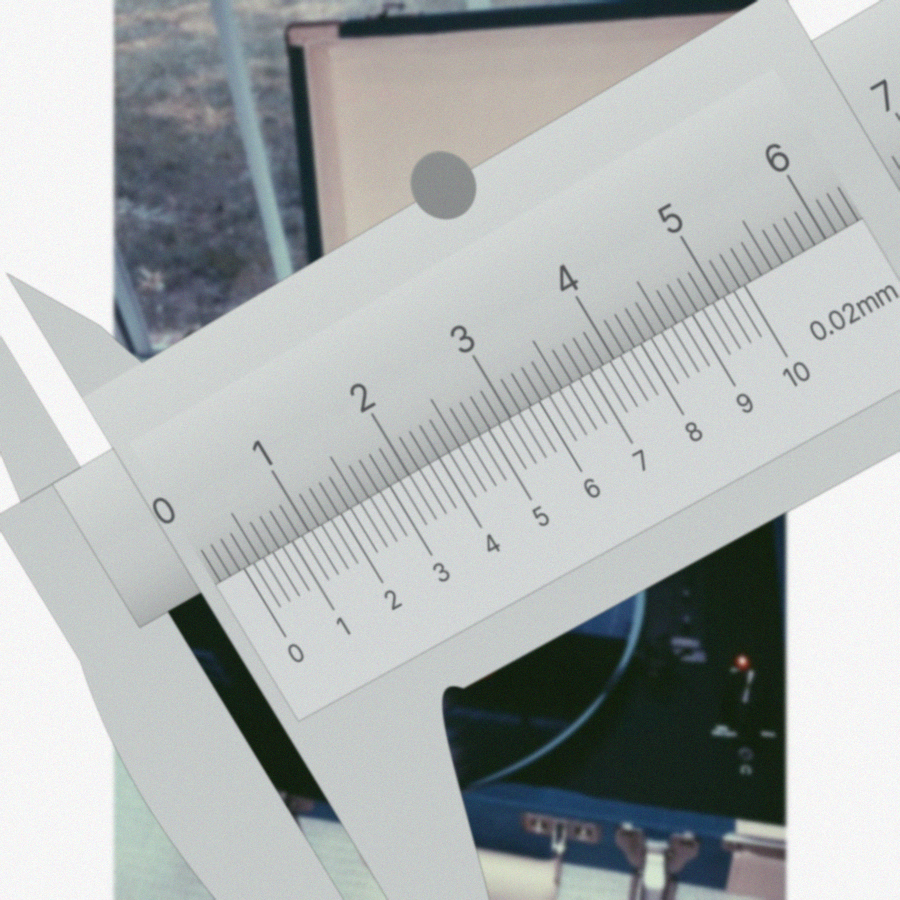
3.4 mm
